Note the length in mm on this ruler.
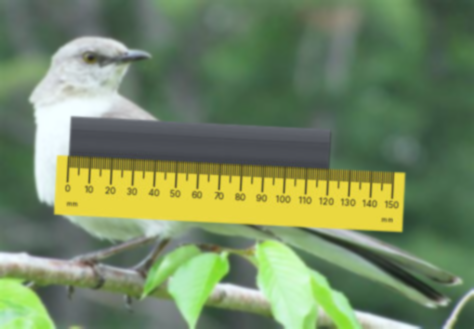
120 mm
